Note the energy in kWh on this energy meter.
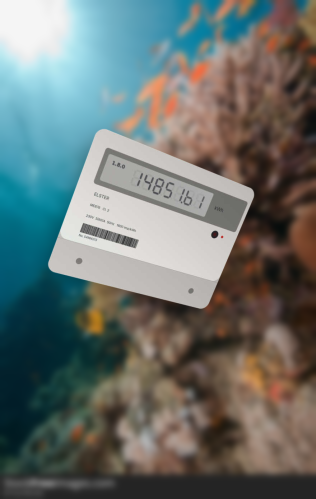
14851.61 kWh
